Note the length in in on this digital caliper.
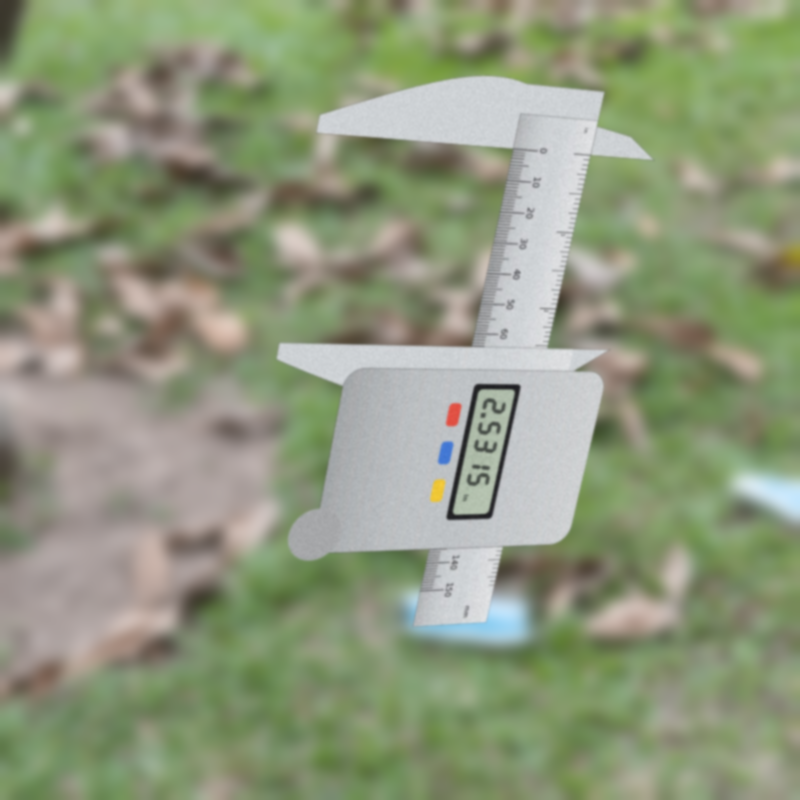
2.5315 in
